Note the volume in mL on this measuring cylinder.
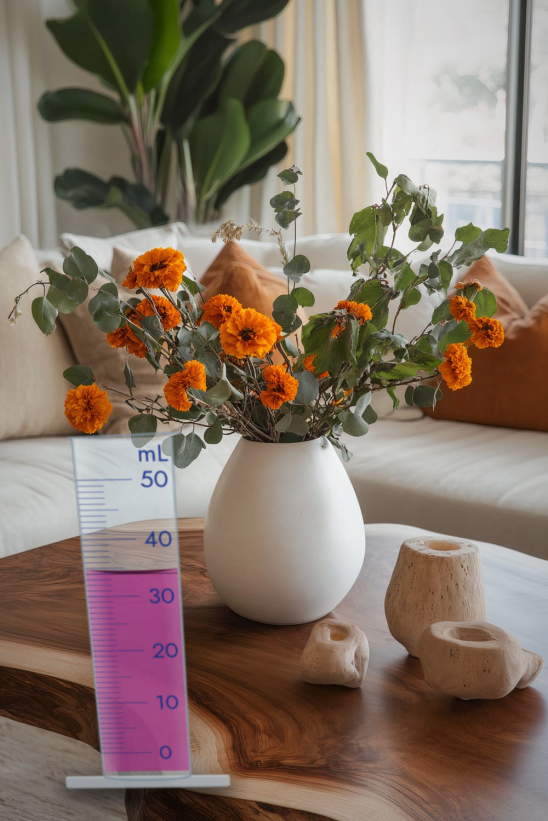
34 mL
